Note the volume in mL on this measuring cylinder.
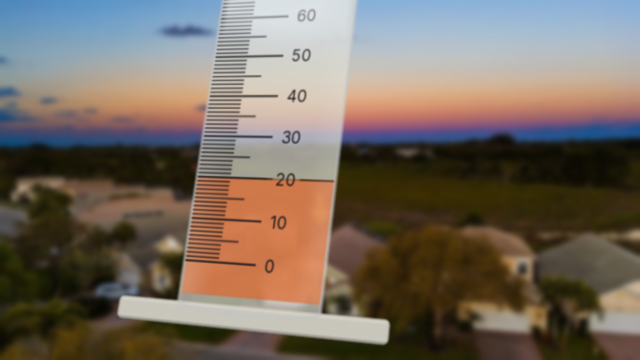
20 mL
